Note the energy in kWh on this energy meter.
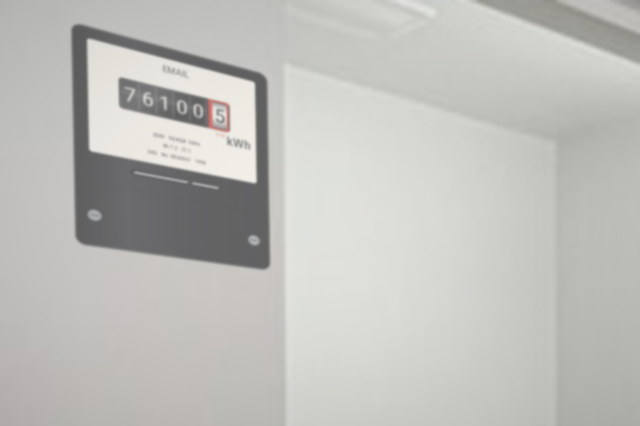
76100.5 kWh
